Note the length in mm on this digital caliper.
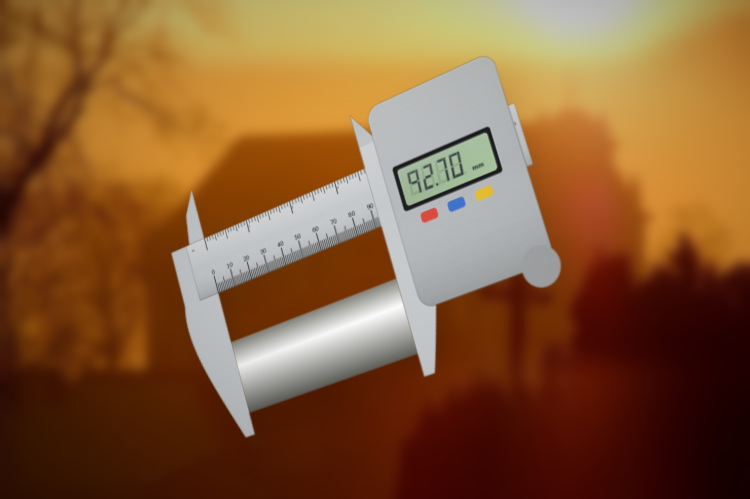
92.70 mm
